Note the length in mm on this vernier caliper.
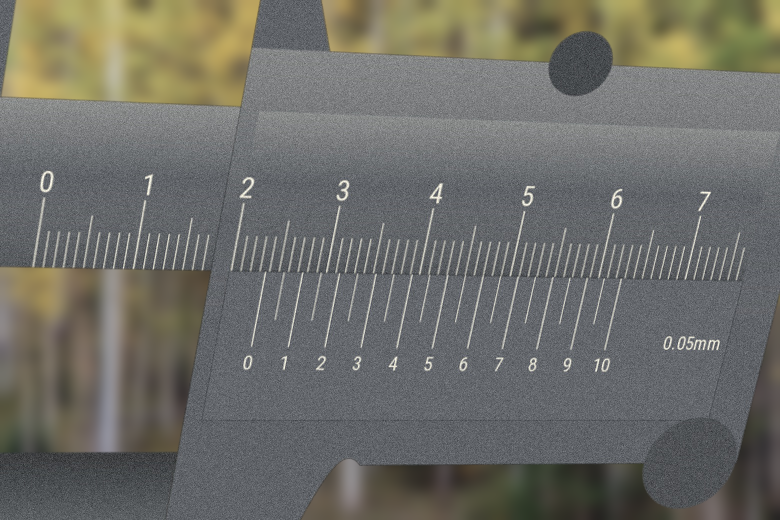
23.6 mm
